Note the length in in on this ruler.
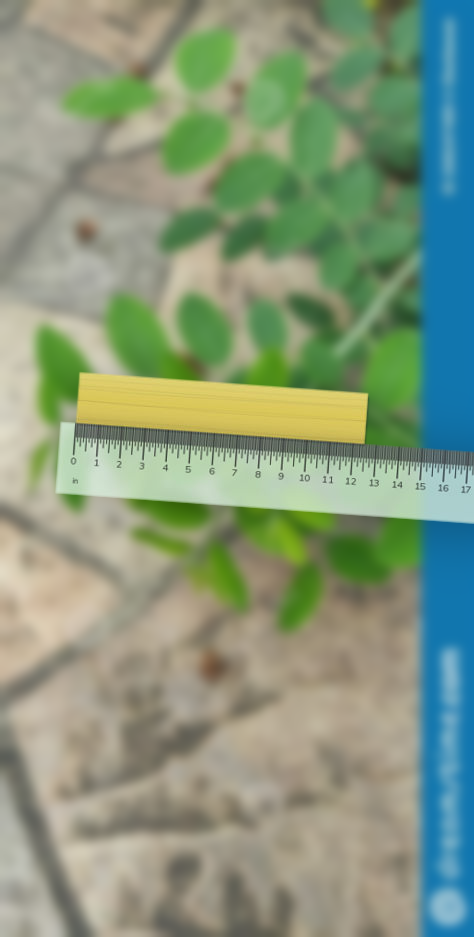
12.5 in
